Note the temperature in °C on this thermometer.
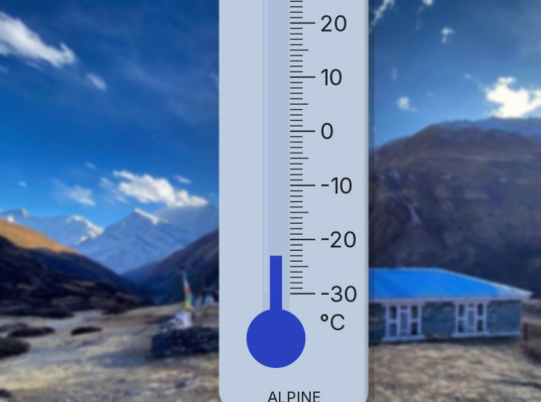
-23 °C
